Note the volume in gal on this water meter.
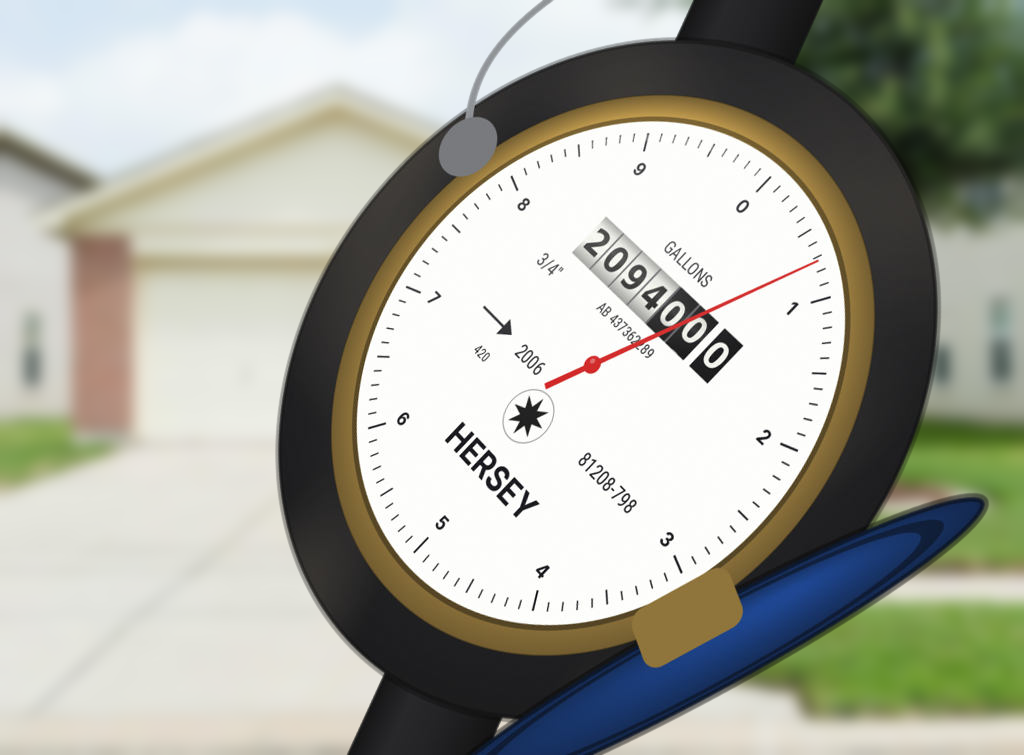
2094000.7 gal
